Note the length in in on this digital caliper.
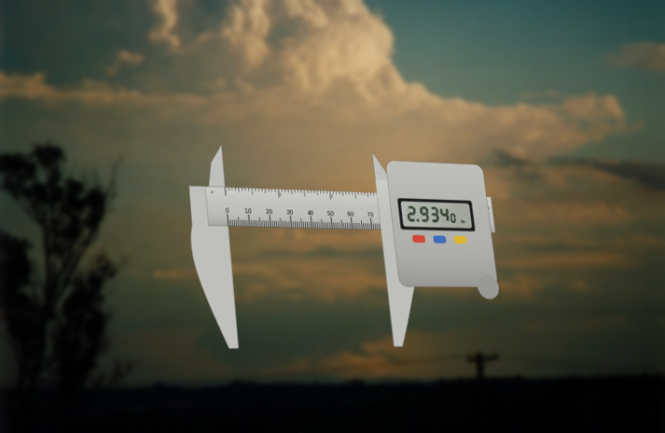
2.9340 in
